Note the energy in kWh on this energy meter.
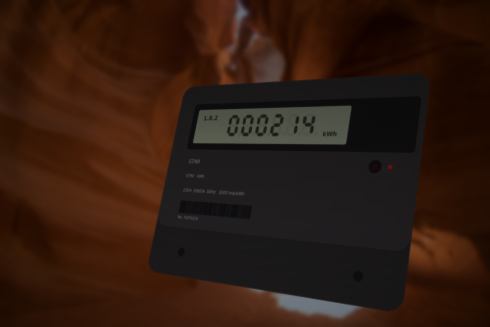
214 kWh
